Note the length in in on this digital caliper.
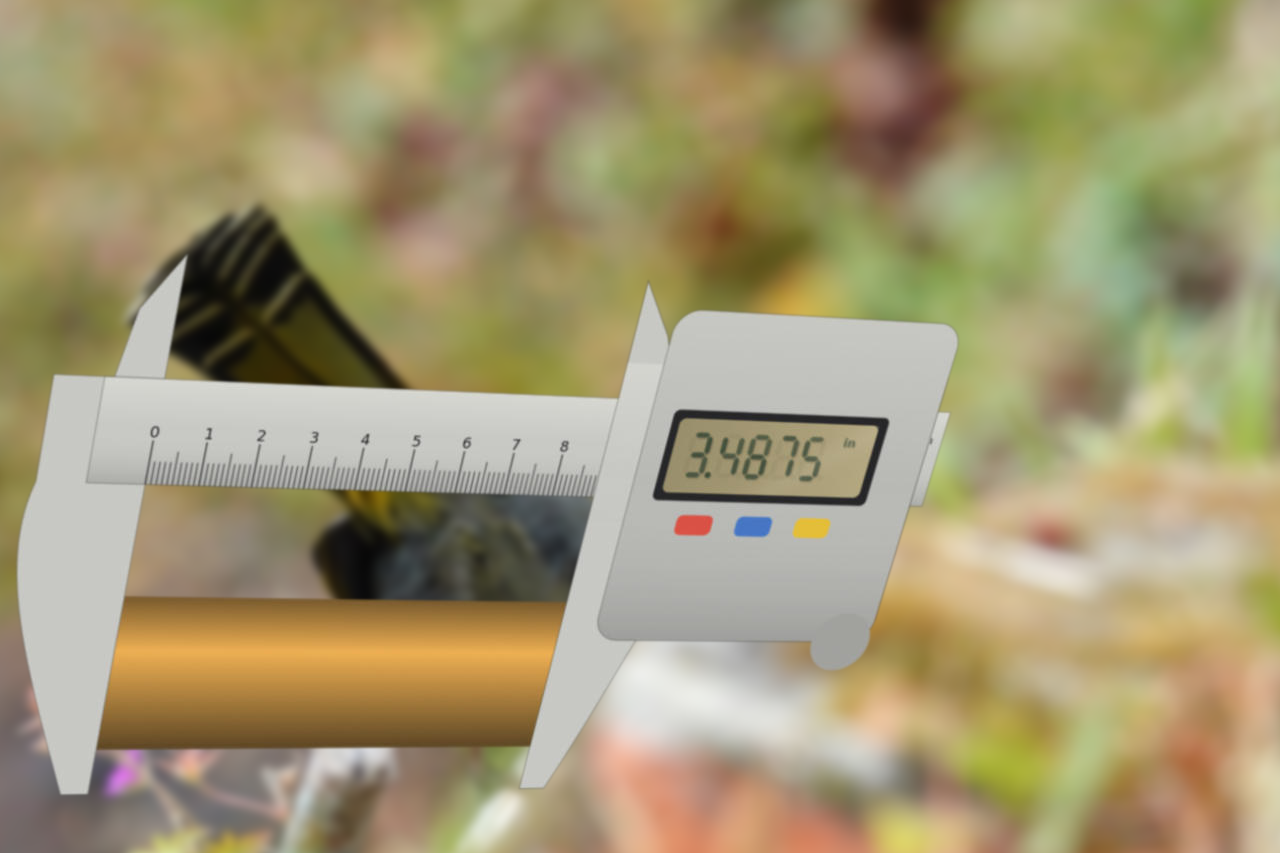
3.4875 in
